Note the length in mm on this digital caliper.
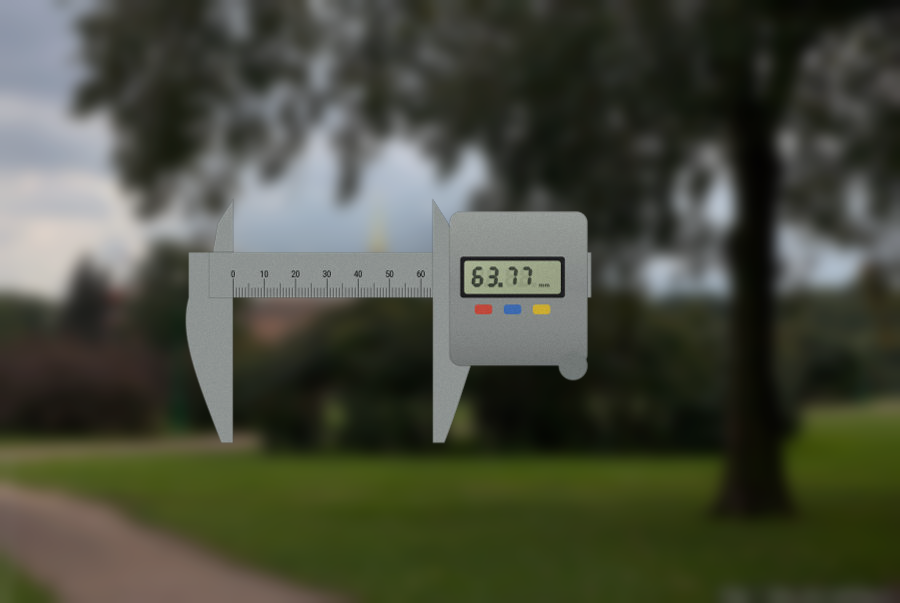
63.77 mm
